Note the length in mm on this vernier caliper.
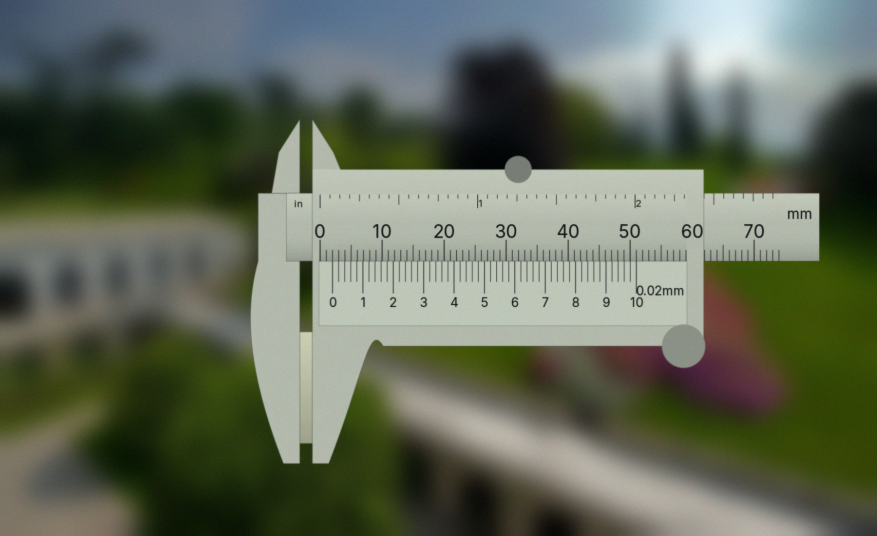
2.0 mm
